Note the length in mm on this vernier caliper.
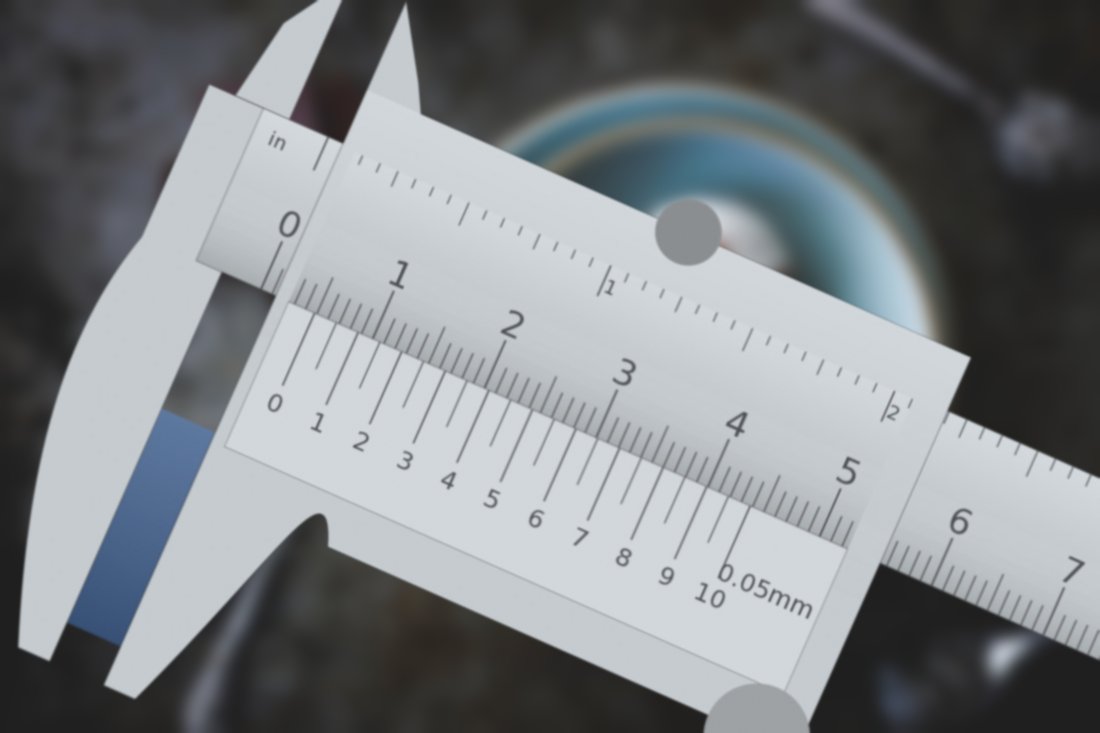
4.8 mm
